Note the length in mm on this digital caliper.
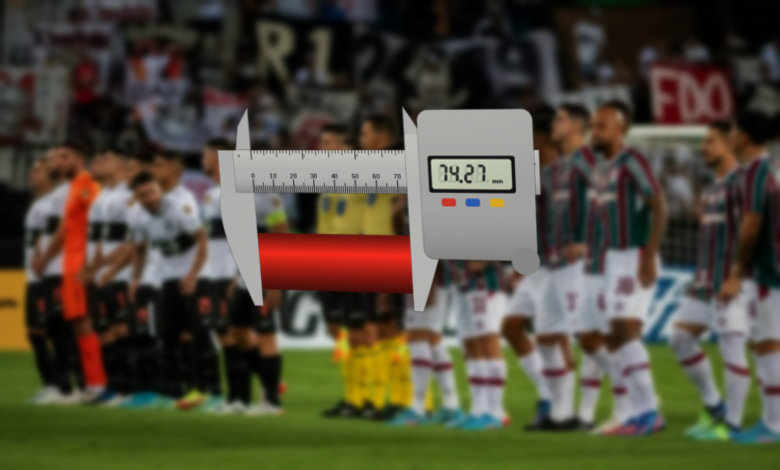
74.27 mm
